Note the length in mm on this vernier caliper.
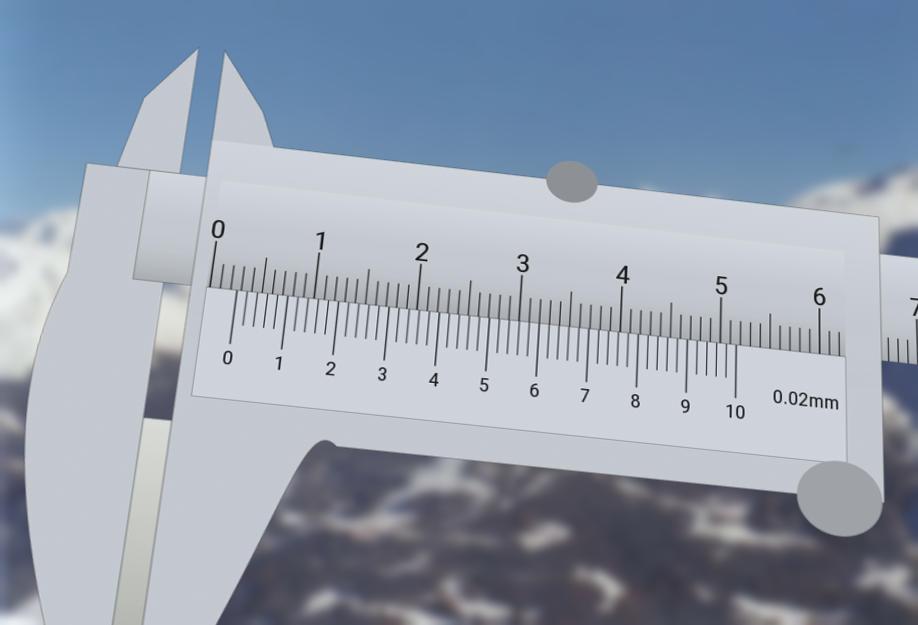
2.6 mm
